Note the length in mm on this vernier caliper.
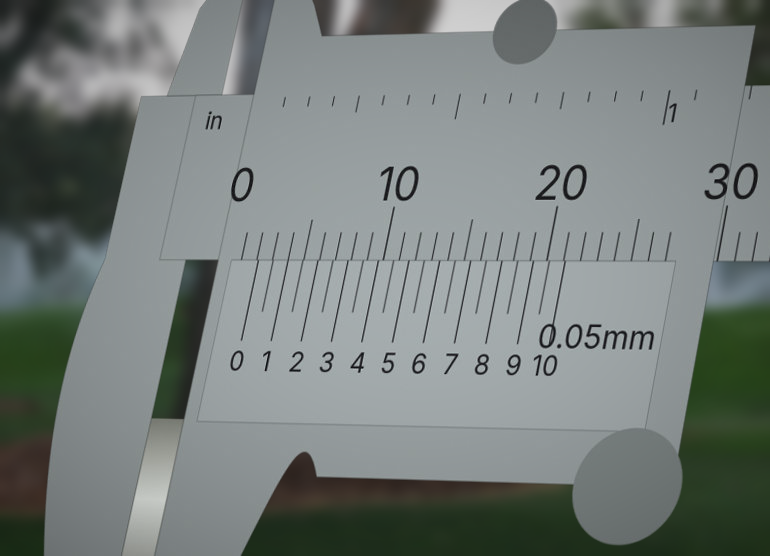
2.1 mm
